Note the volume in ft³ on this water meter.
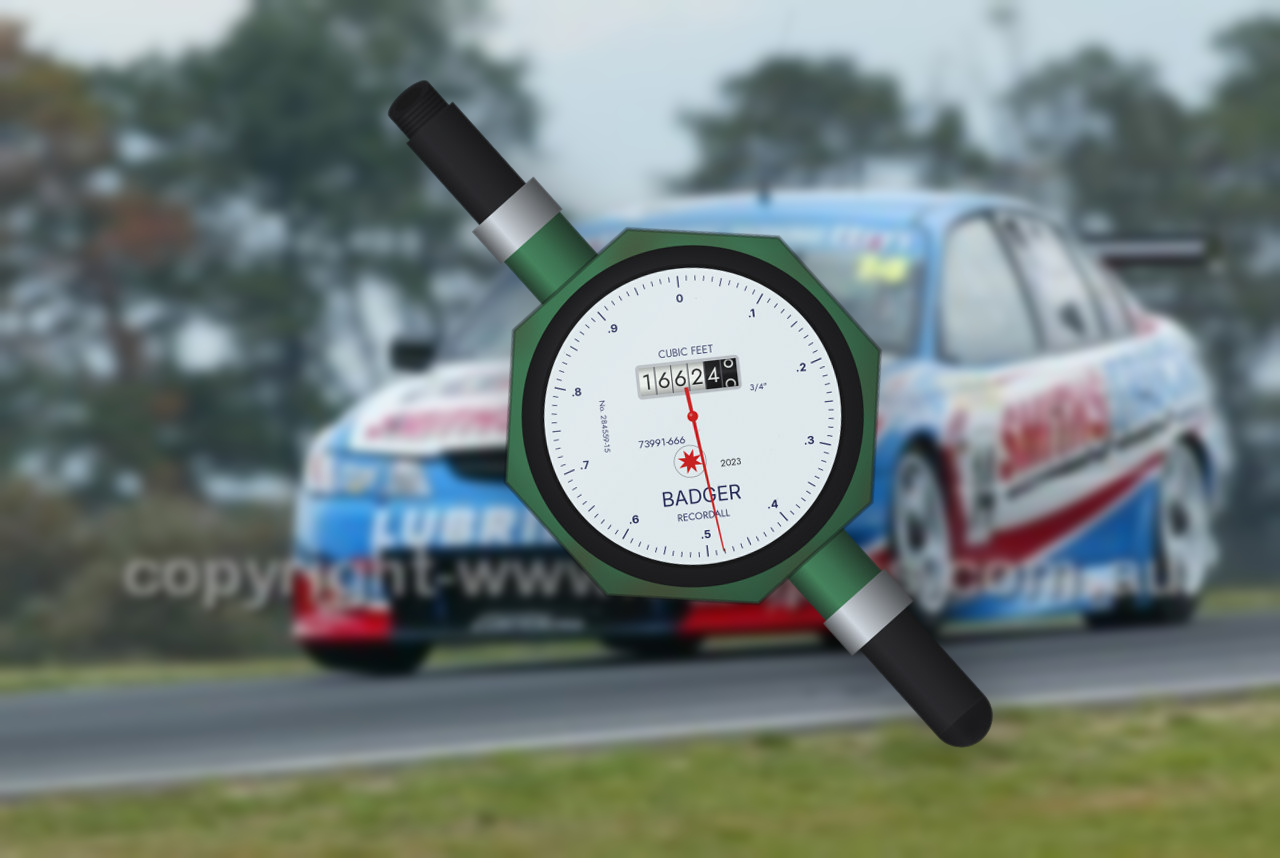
166248.48 ft³
